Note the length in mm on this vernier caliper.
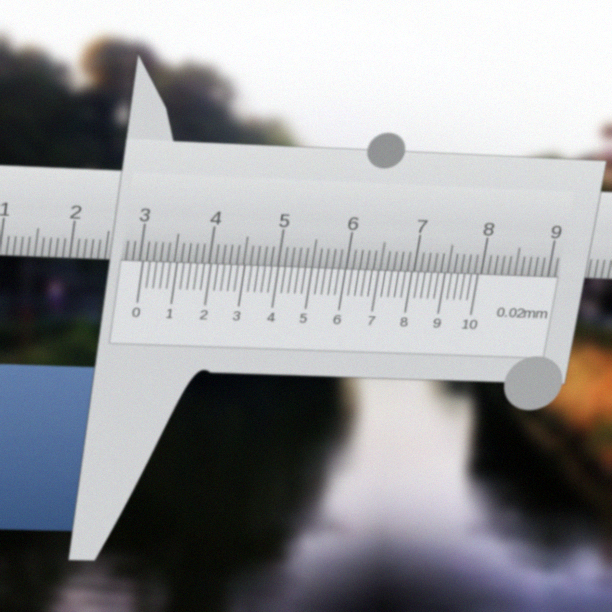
30.5 mm
